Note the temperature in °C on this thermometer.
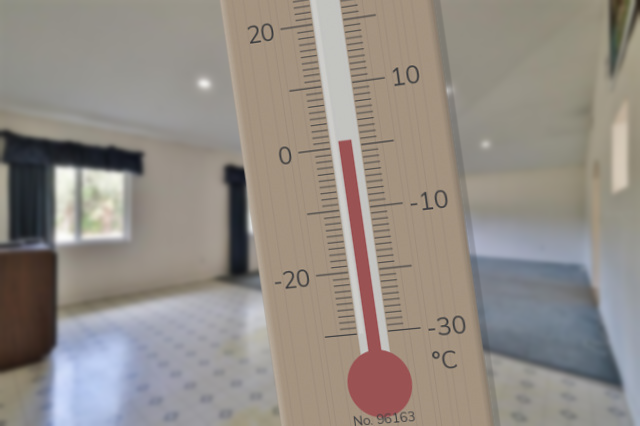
1 °C
